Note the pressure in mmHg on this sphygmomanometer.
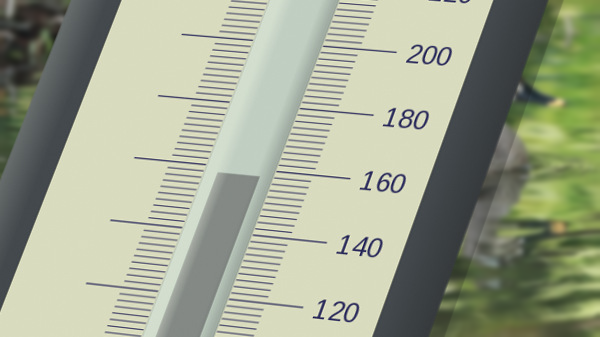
158 mmHg
